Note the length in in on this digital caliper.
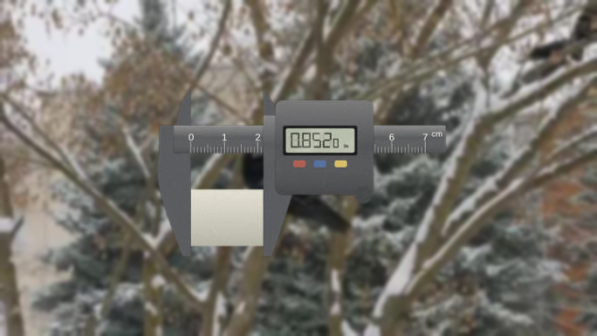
0.8520 in
